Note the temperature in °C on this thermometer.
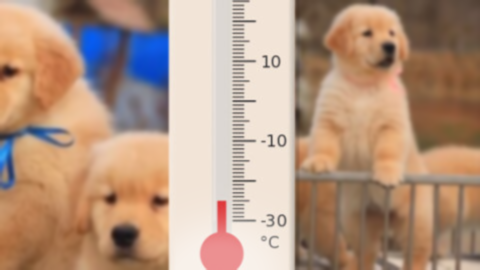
-25 °C
